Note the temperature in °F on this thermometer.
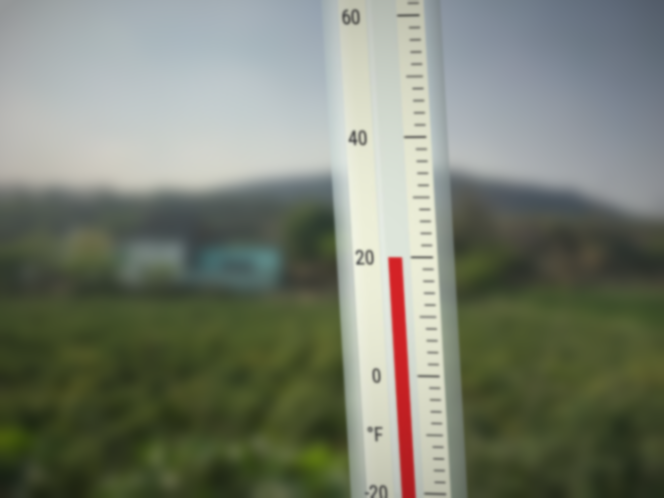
20 °F
